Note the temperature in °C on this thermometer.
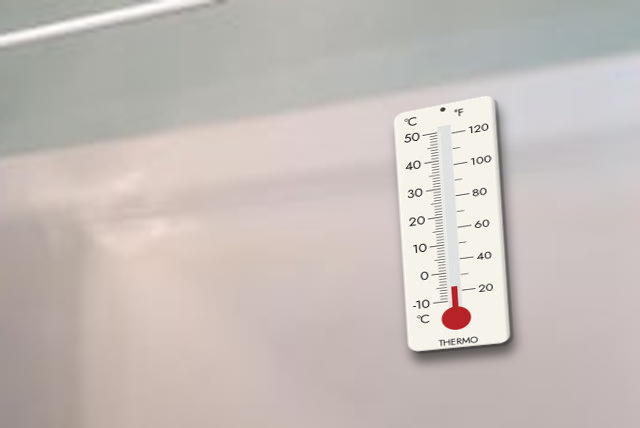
-5 °C
